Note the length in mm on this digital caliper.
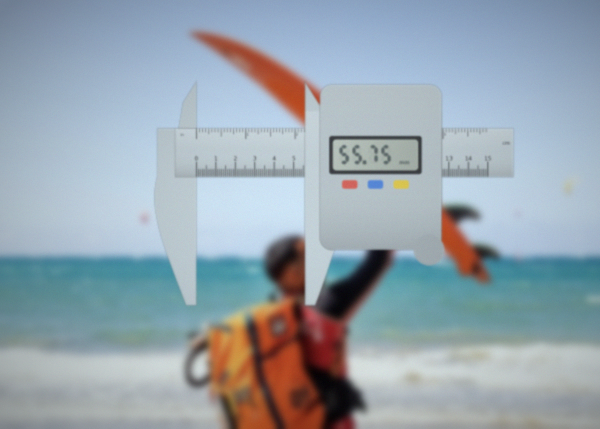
55.75 mm
